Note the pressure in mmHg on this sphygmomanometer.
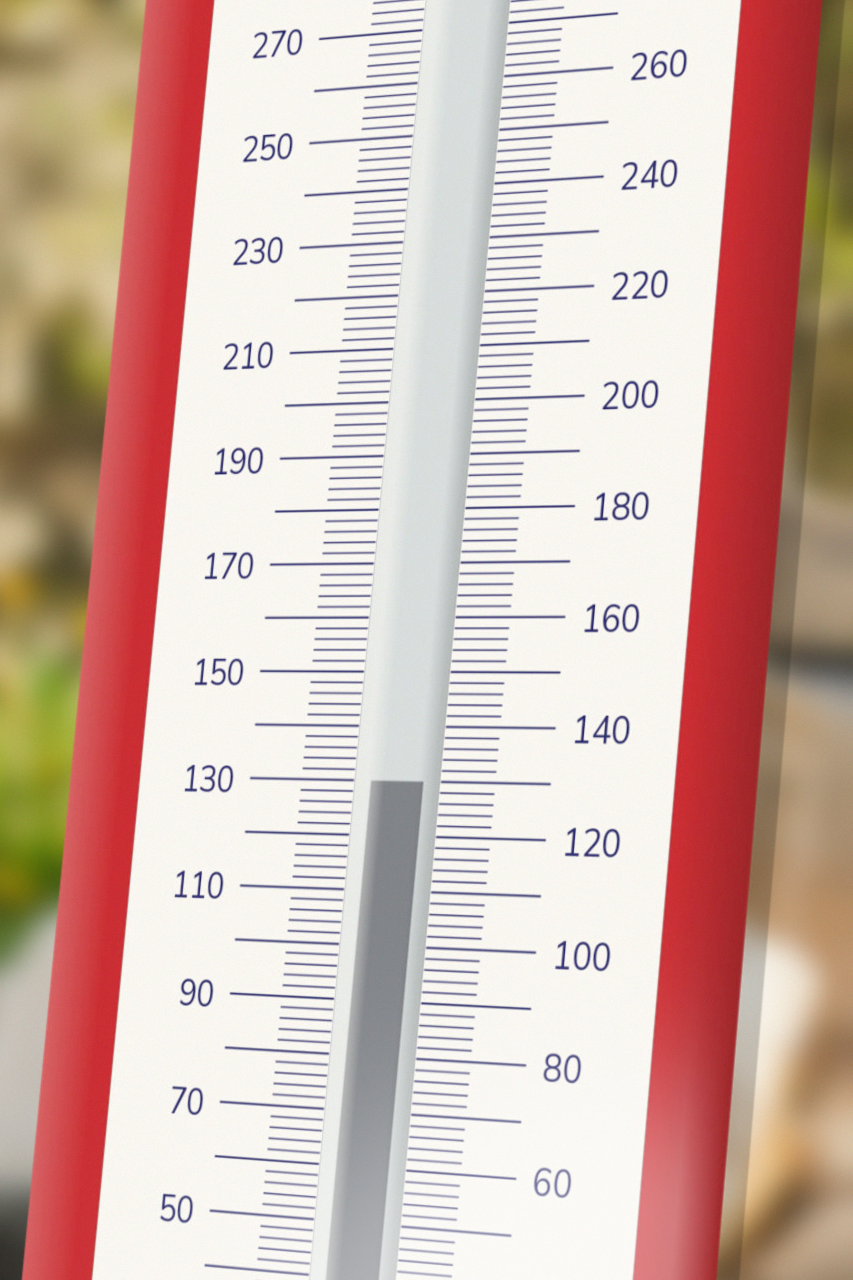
130 mmHg
